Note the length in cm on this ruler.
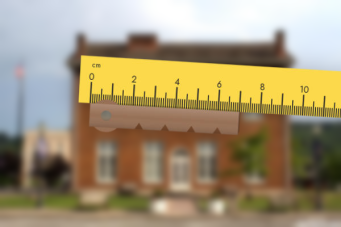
7 cm
